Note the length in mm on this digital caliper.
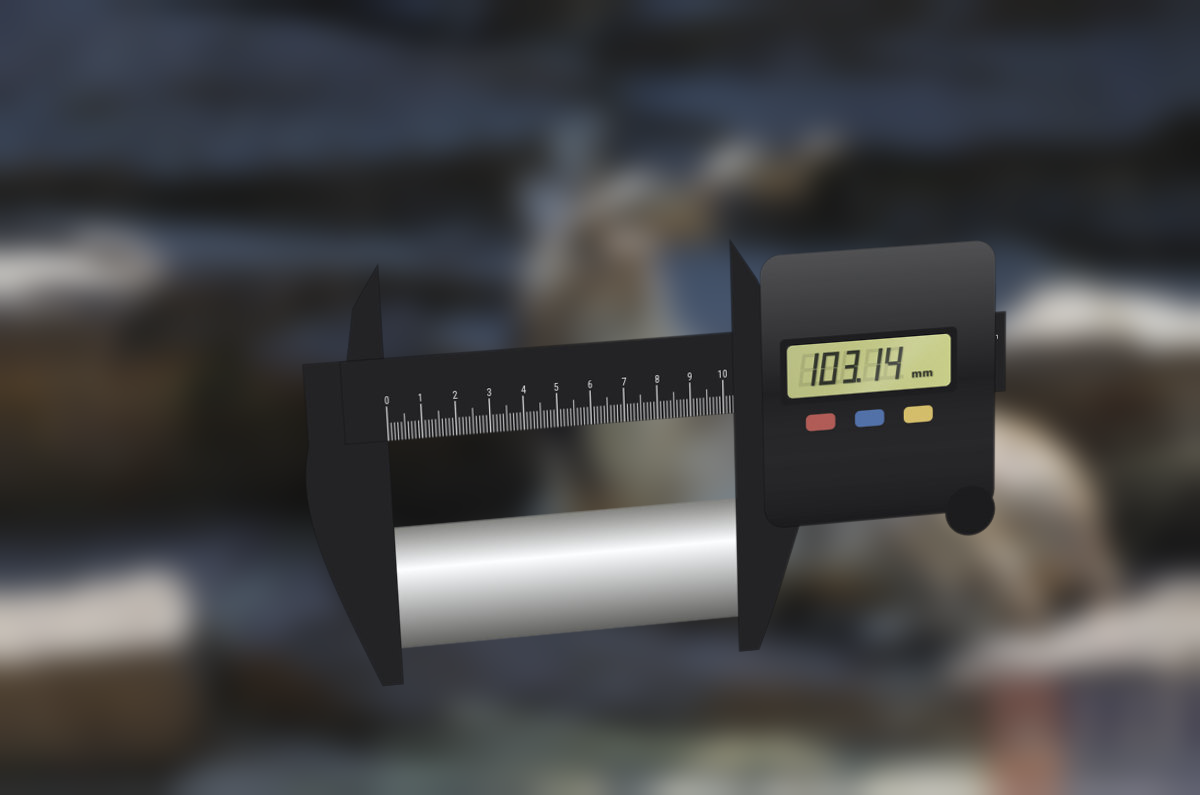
103.14 mm
